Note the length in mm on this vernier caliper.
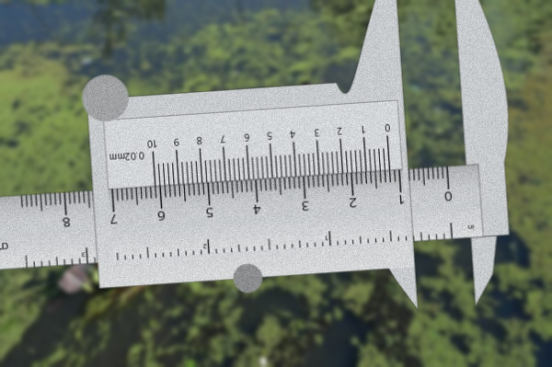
12.0 mm
